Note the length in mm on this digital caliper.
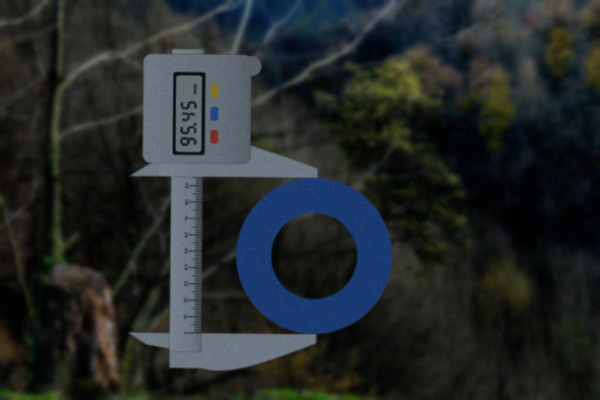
95.45 mm
